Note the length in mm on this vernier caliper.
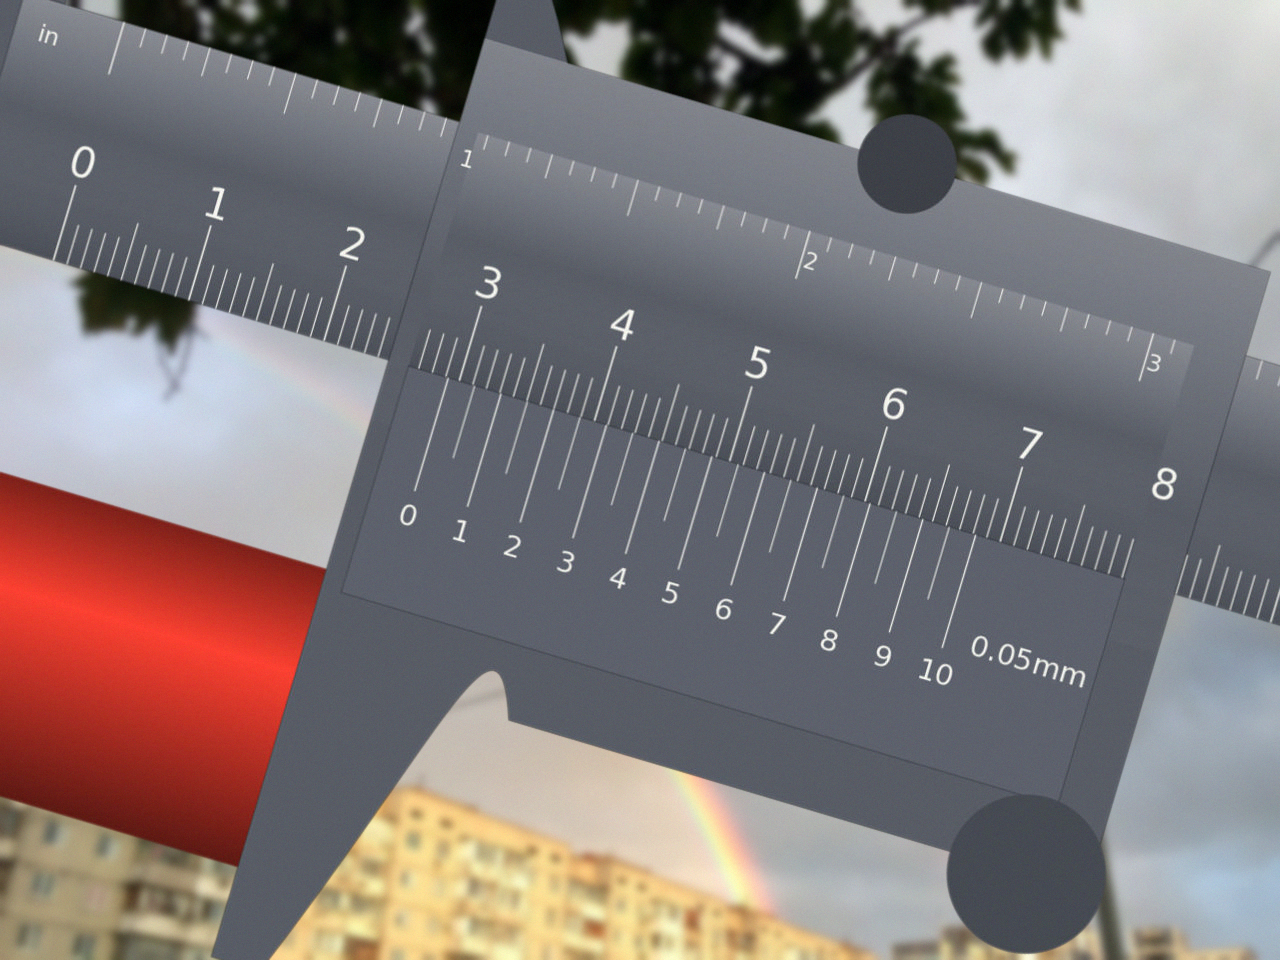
29.2 mm
